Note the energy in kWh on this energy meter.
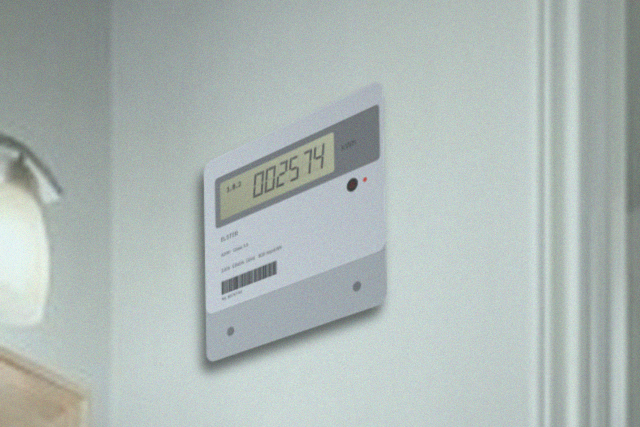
2574 kWh
